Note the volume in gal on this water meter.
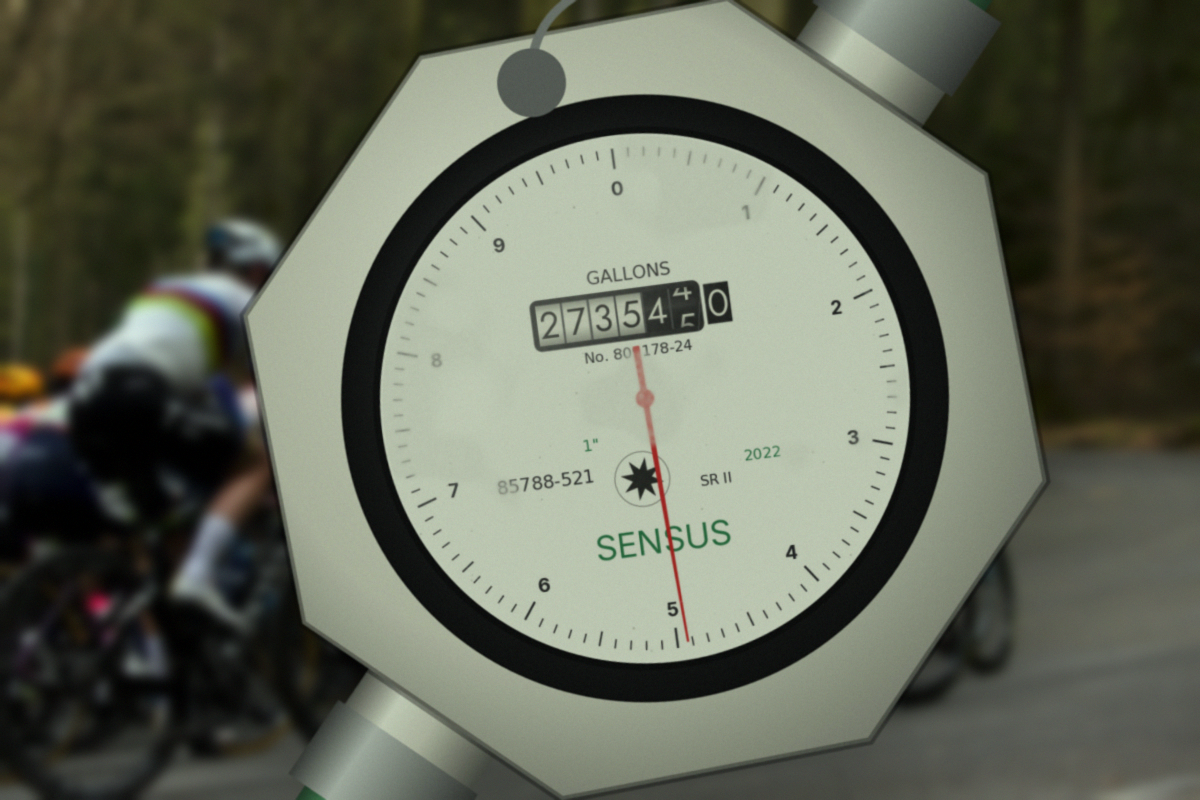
2735444.9 gal
